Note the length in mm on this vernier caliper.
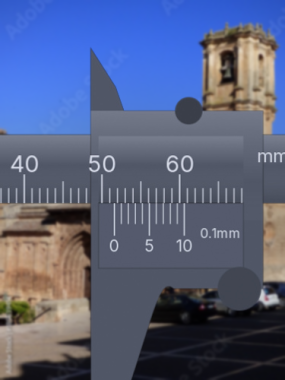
51.6 mm
